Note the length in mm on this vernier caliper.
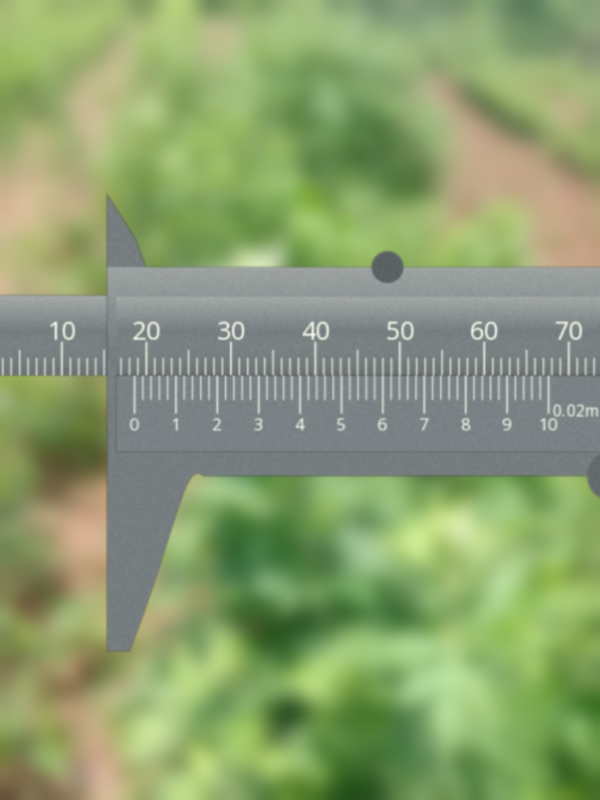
18.6 mm
